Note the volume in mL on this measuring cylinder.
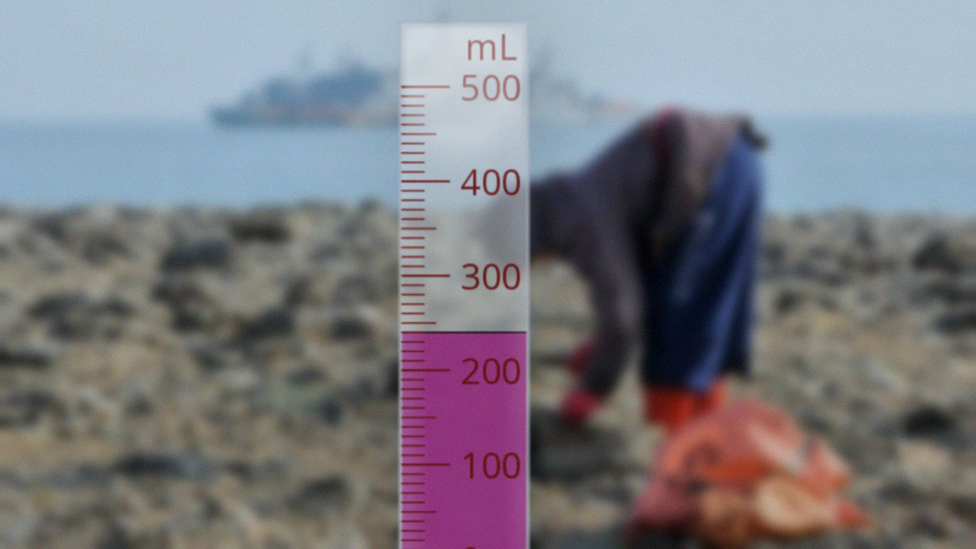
240 mL
